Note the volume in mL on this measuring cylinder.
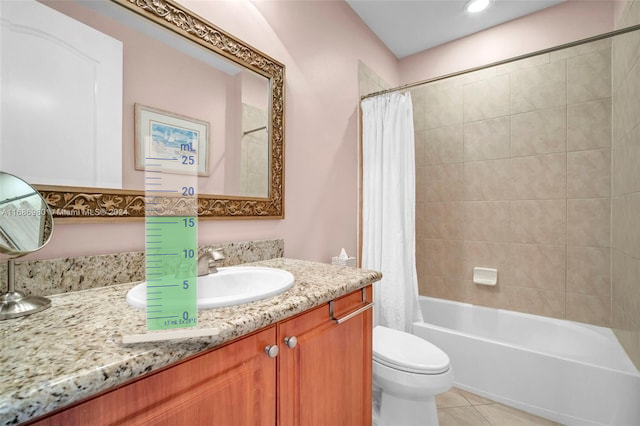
16 mL
